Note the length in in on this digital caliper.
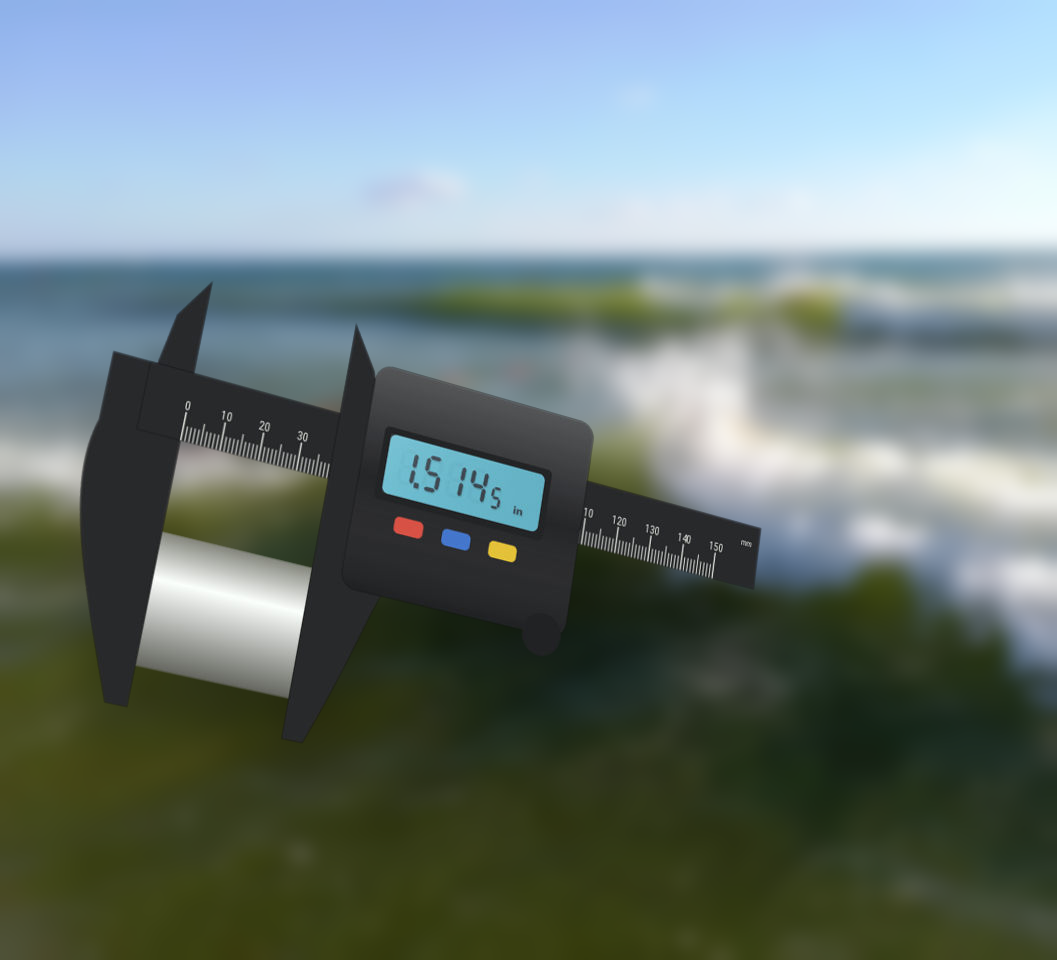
1.5145 in
